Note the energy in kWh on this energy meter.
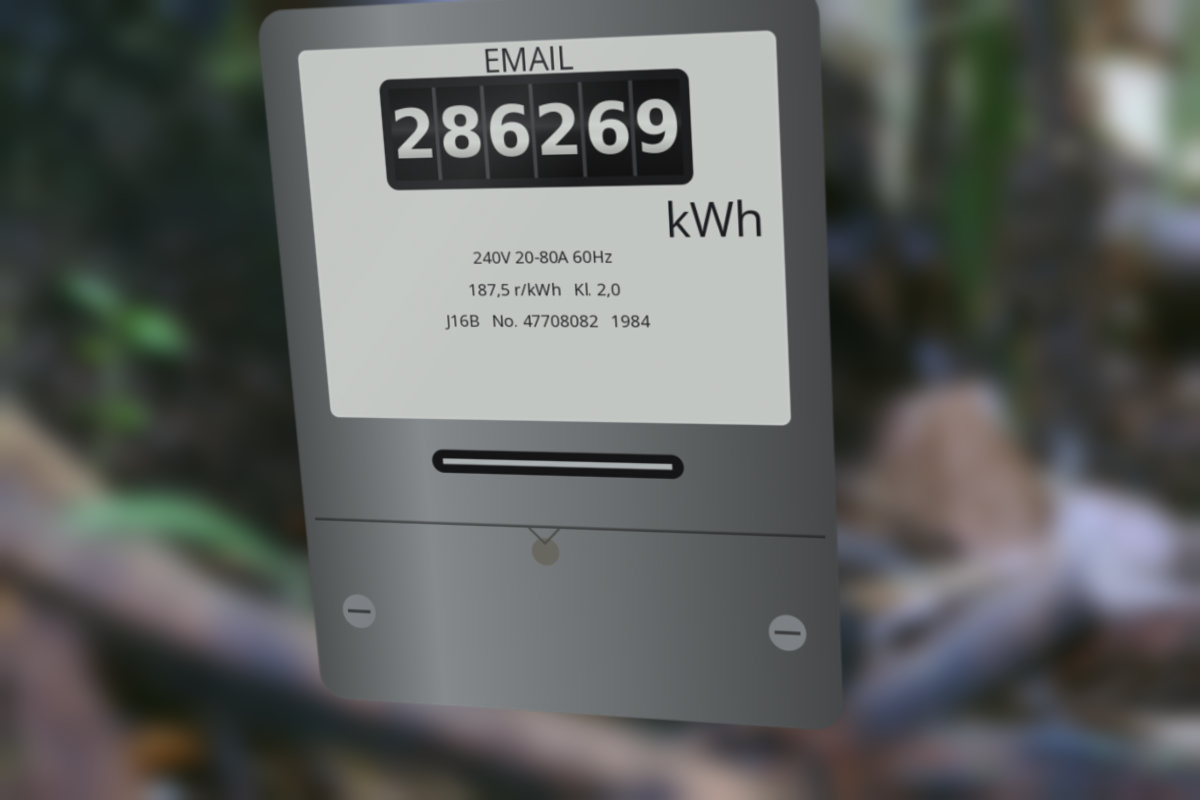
286269 kWh
